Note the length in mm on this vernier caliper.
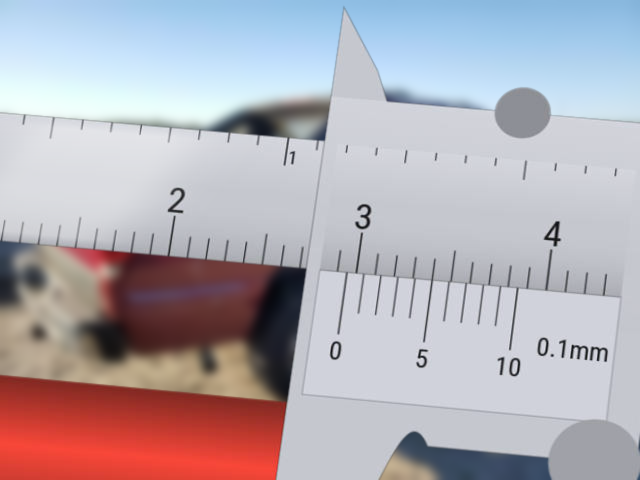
29.5 mm
